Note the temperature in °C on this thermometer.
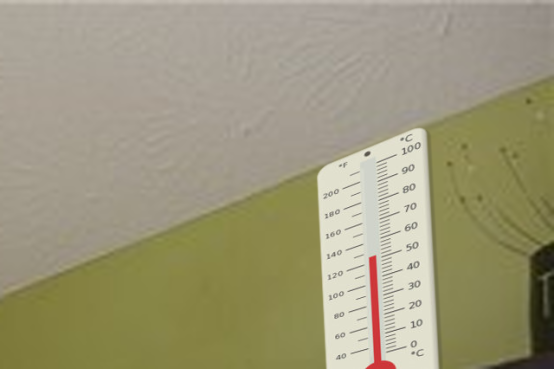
52 °C
